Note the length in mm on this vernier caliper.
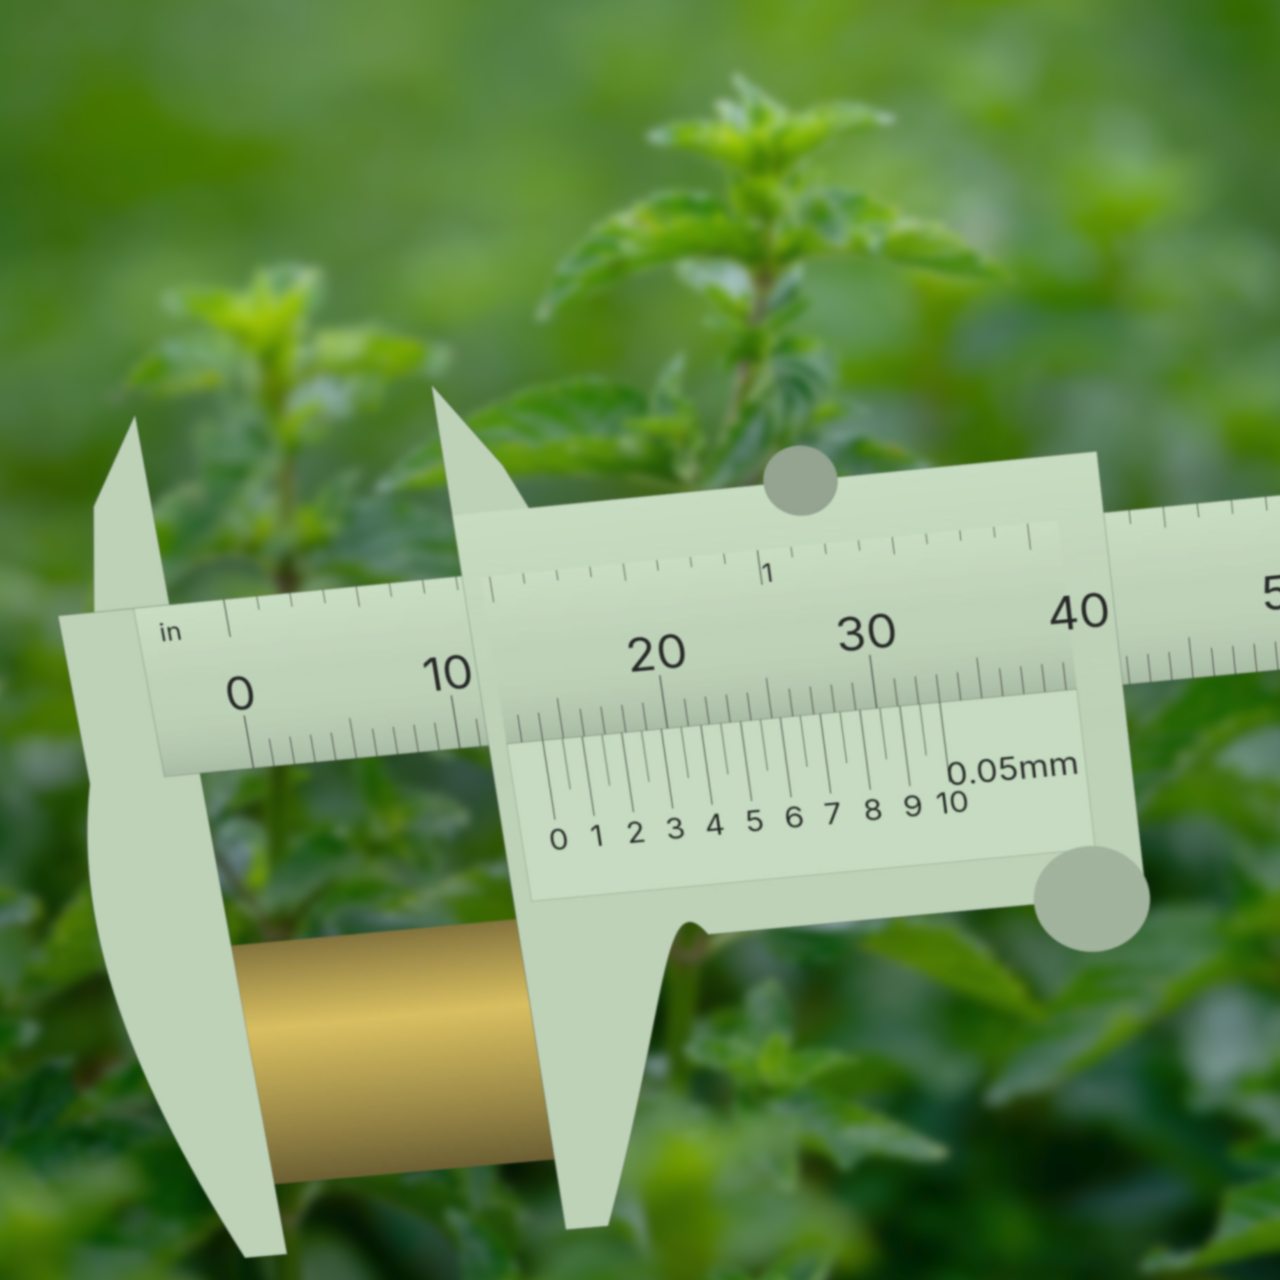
14.0 mm
